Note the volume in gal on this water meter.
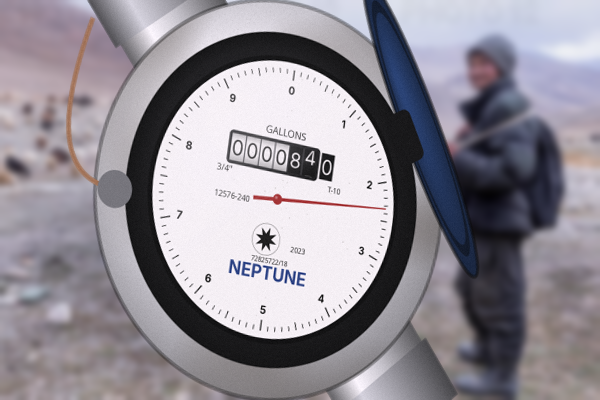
842.3 gal
